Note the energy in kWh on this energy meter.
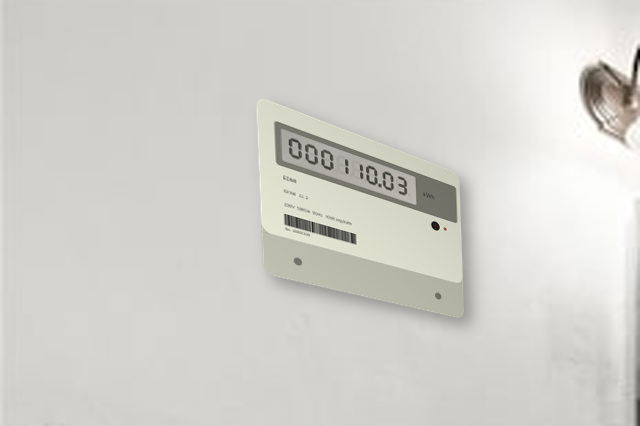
110.03 kWh
